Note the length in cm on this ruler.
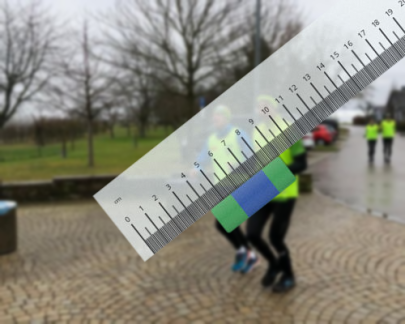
5 cm
